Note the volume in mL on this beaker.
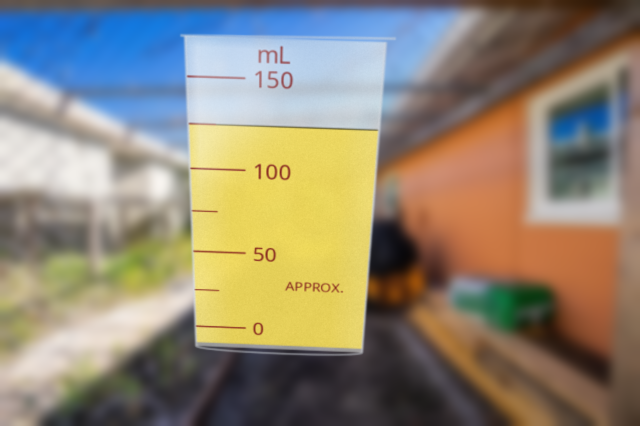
125 mL
